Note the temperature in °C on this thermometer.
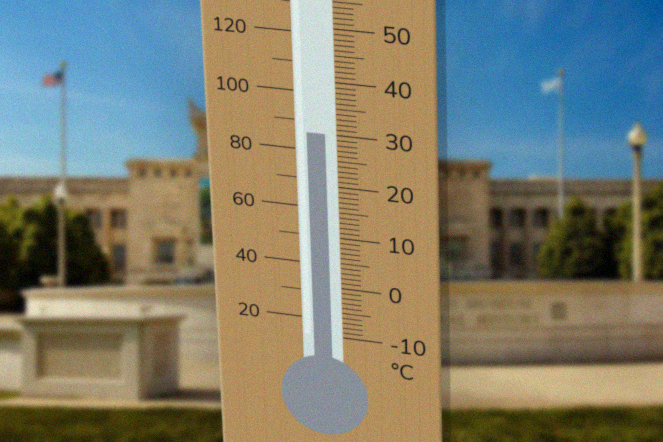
30 °C
